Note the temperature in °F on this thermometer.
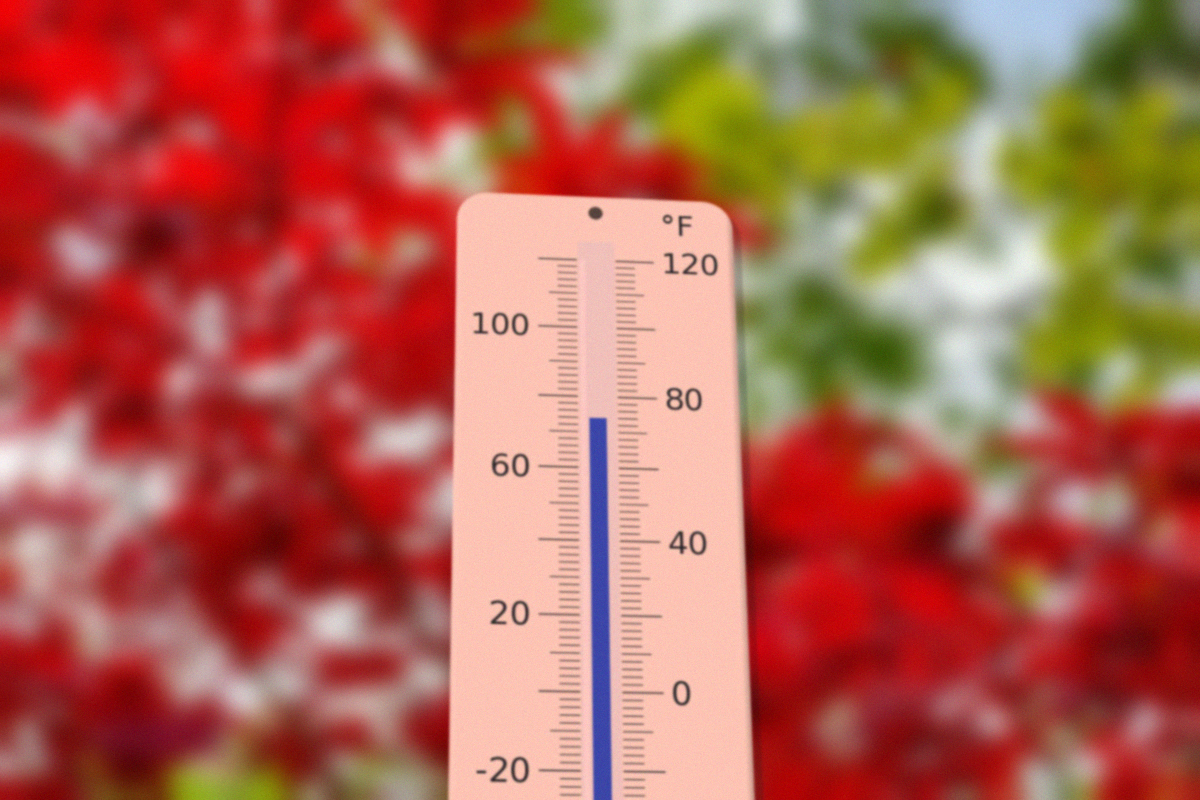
74 °F
